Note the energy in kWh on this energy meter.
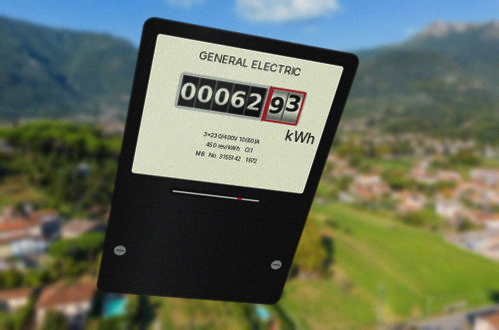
62.93 kWh
